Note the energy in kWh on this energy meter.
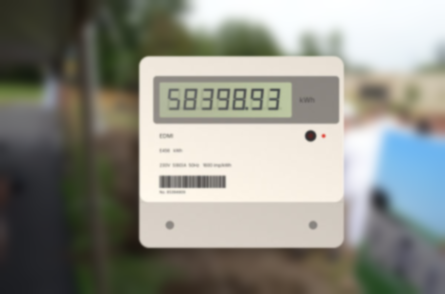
58398.93 kWh
